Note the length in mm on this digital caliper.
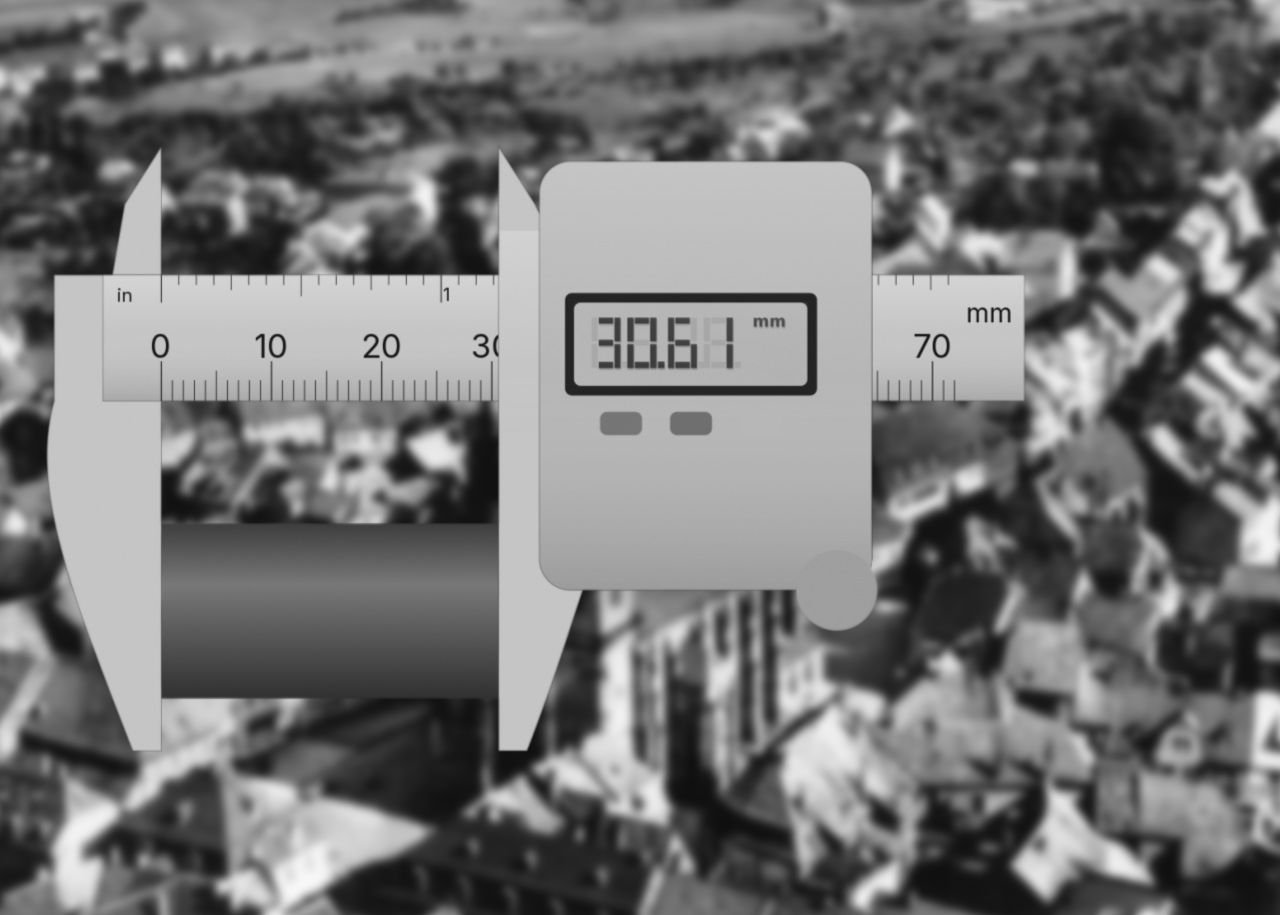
30.61 mm
